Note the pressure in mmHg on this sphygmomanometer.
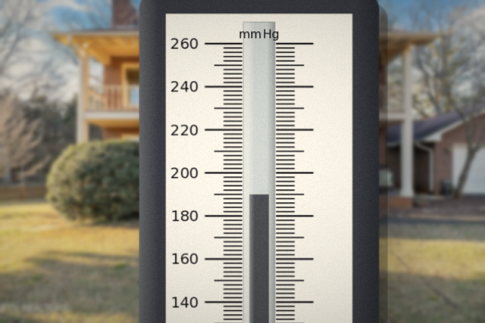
190 mmHg
